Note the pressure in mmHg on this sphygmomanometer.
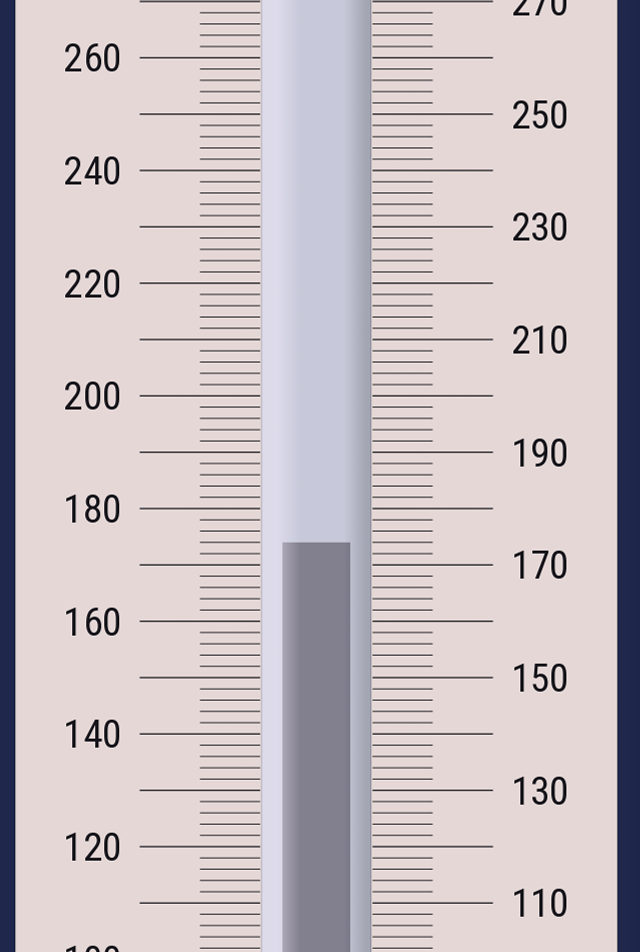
174 mmHg
